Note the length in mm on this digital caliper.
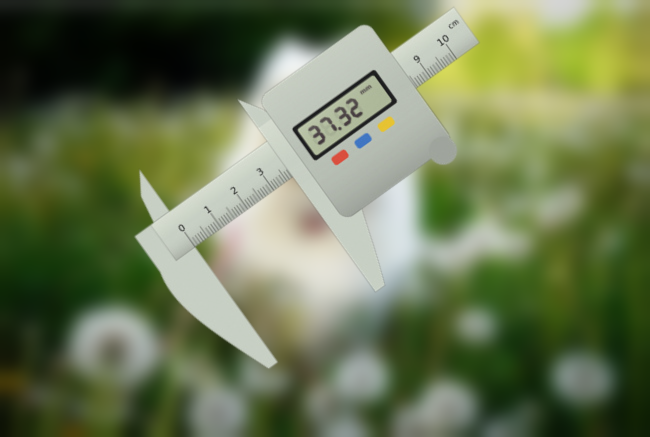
37.32 mm
